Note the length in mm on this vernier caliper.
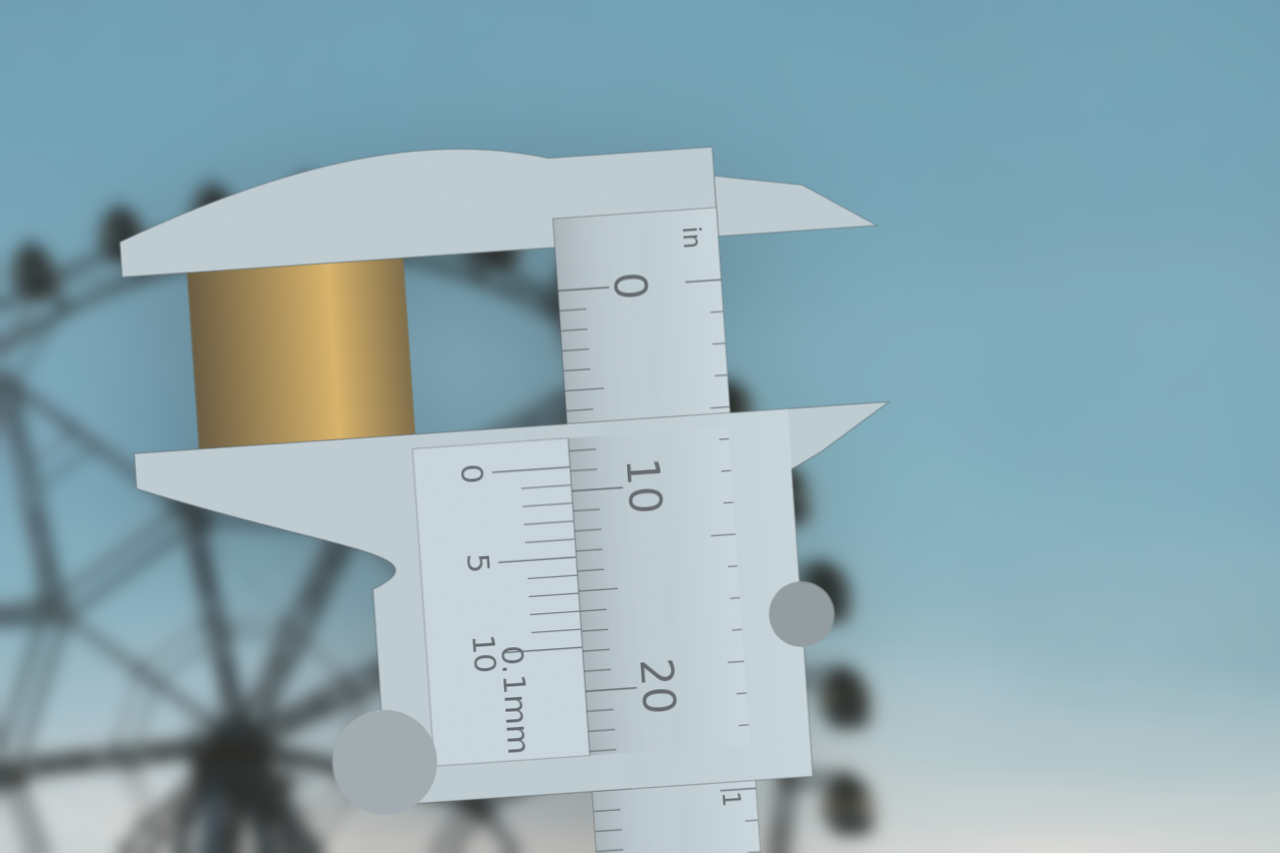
8.8 mm
